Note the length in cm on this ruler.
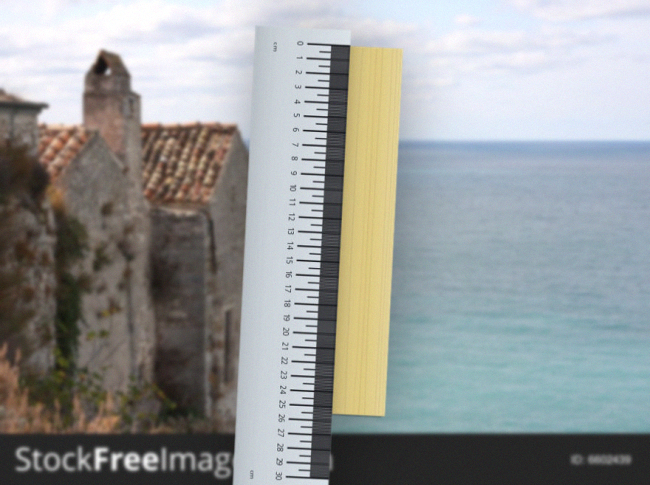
25.5 cm
